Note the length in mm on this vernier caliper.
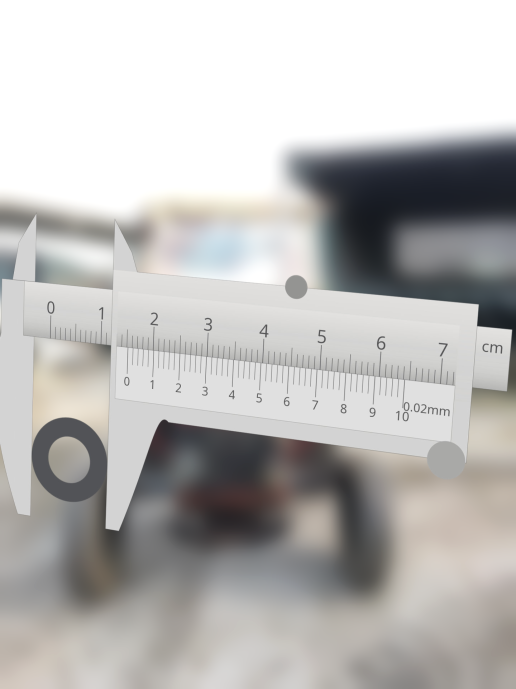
15.2 mm
